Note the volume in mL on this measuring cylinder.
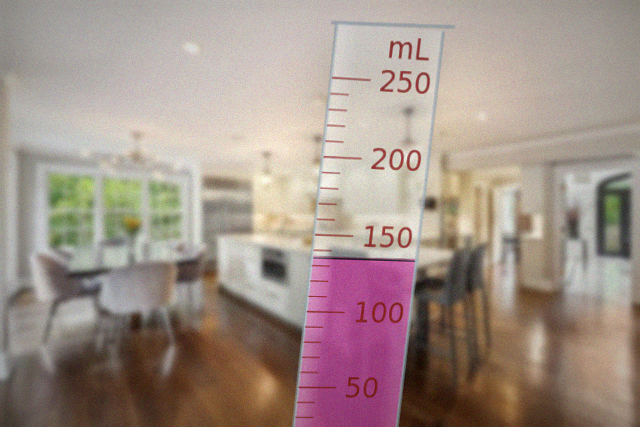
135 mL
